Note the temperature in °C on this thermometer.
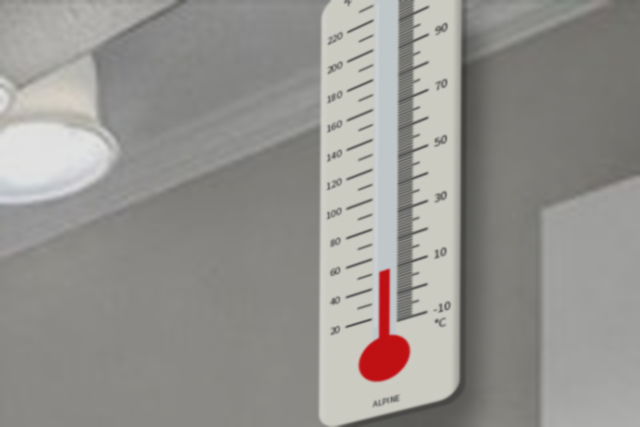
10 °C
